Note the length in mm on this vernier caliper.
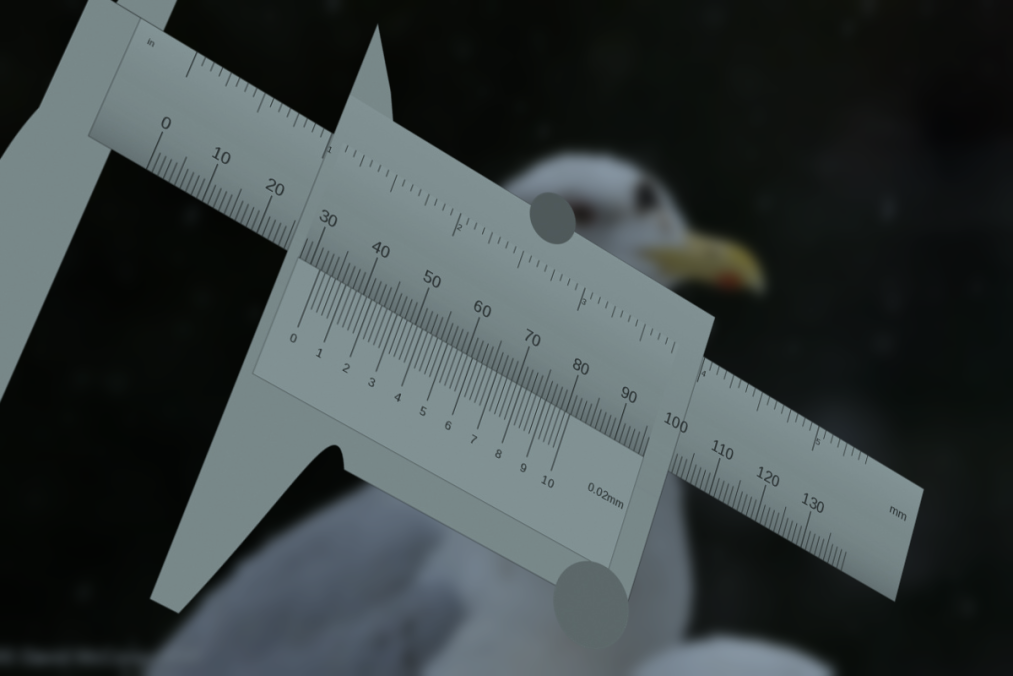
31.8 mm
